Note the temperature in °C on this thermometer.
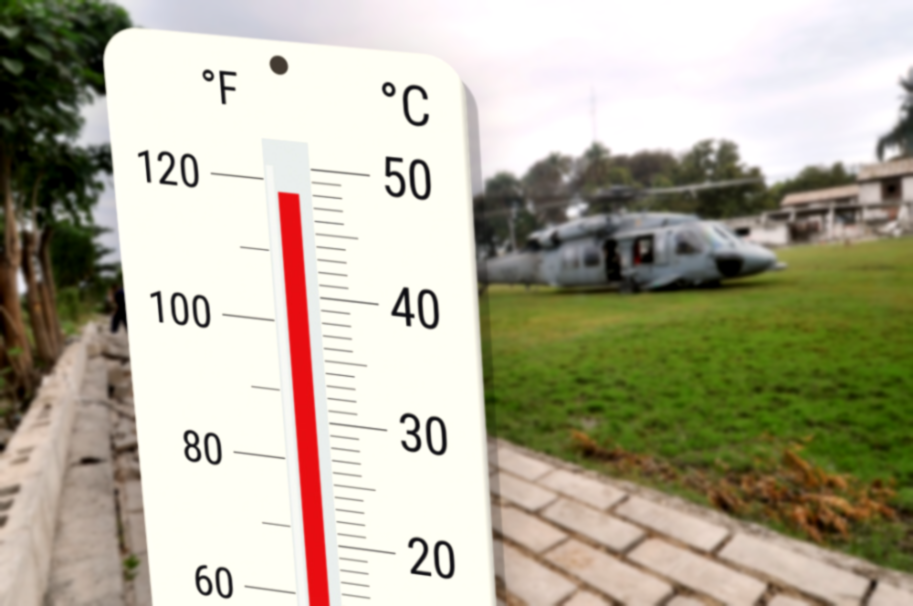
48 °C
